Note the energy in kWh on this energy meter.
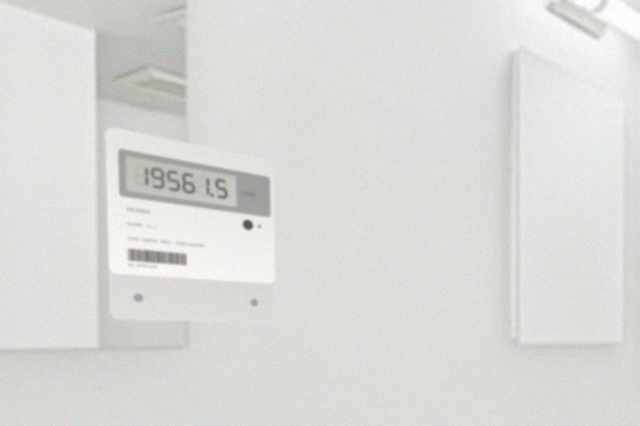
19561.5 kWh
